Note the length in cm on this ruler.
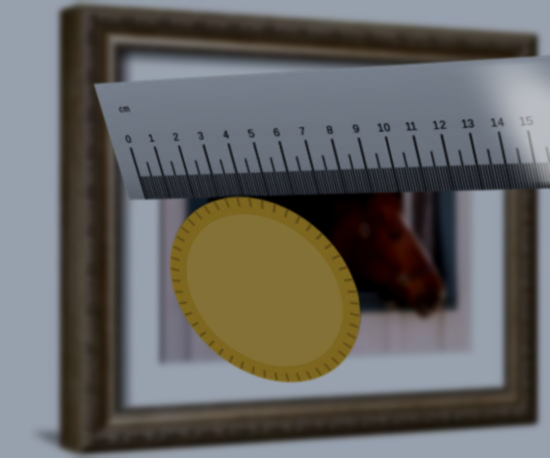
7.5 cm
